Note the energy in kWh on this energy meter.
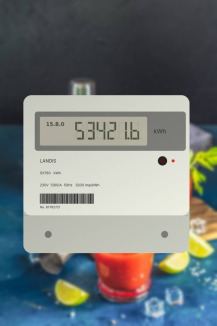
53421.6 kWh
